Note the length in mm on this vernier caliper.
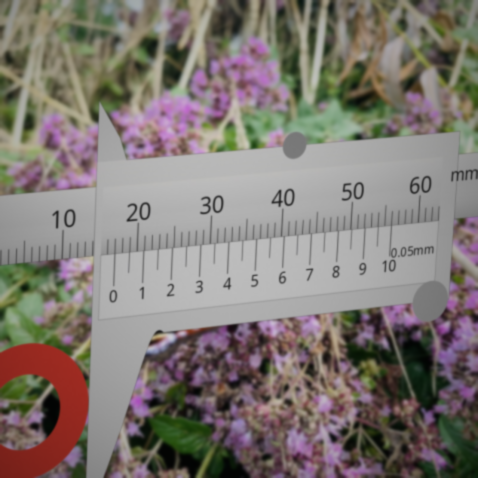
17.0 mm
